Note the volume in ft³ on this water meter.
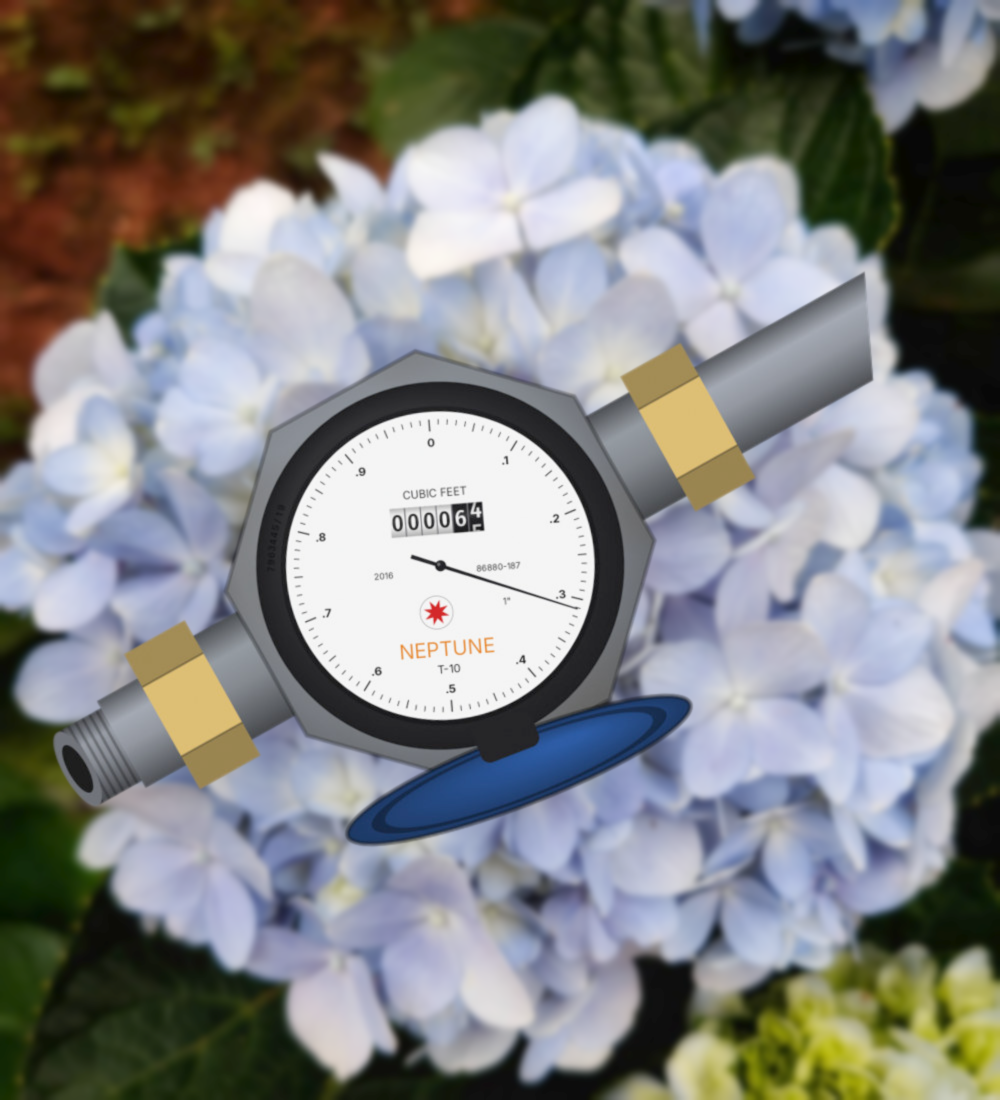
64.31 ft³
